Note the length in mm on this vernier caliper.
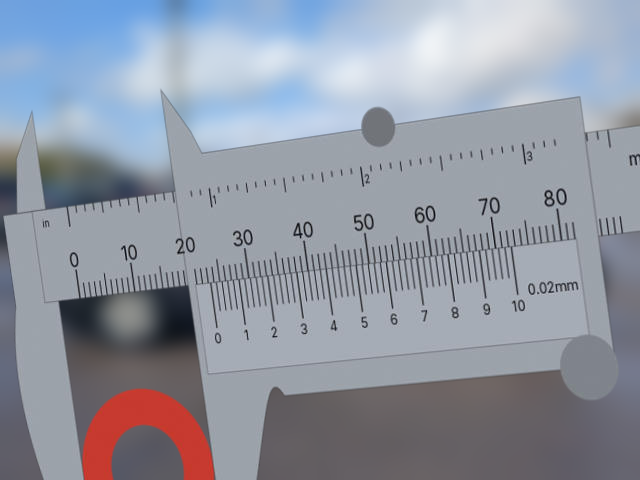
23.4 mm
